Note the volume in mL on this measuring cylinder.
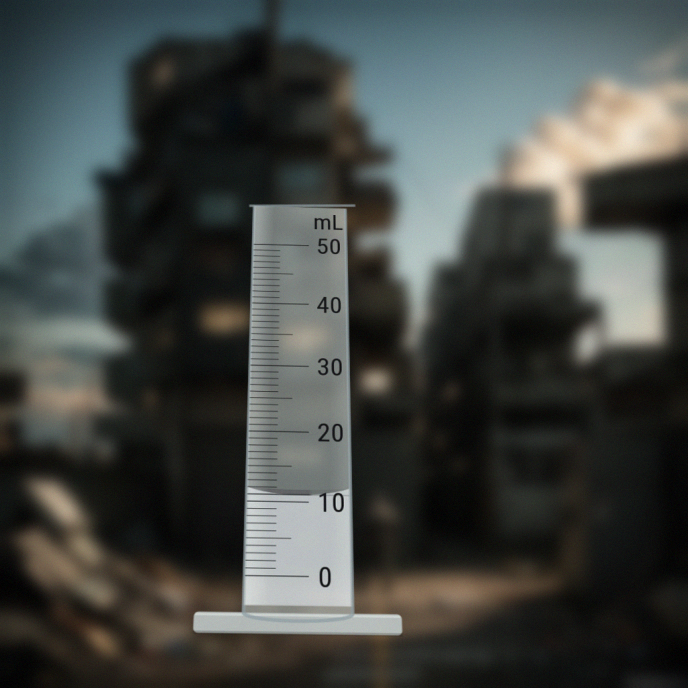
11 mL
